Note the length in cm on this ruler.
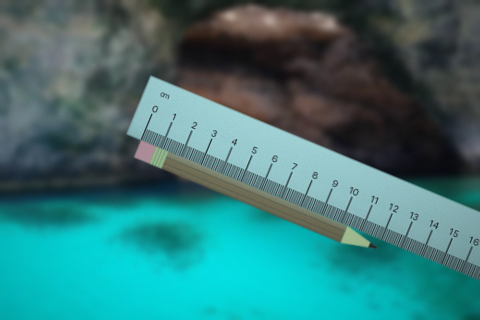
12 cm
